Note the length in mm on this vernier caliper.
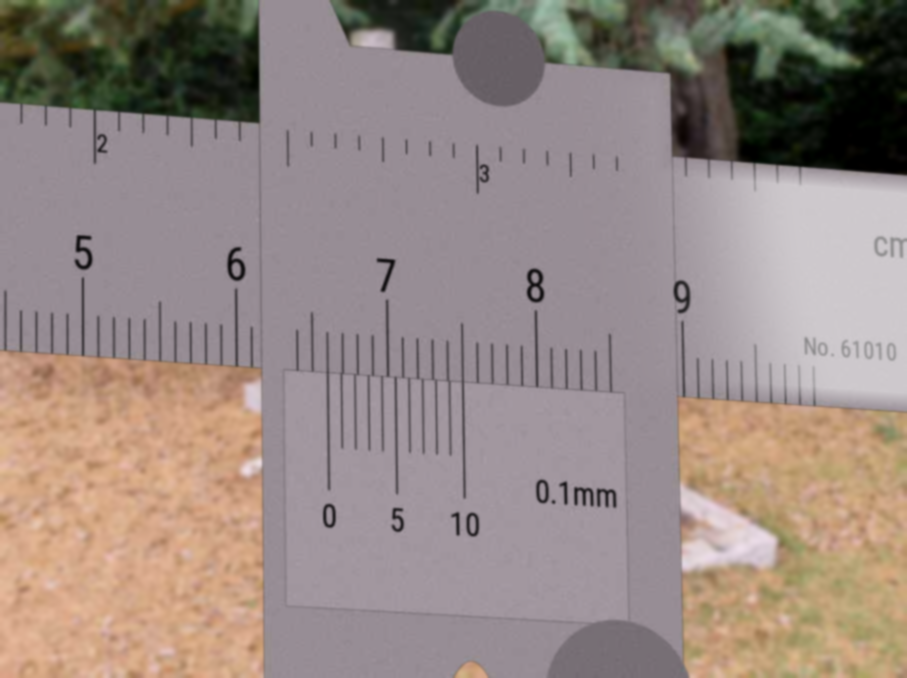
66.0 mm
